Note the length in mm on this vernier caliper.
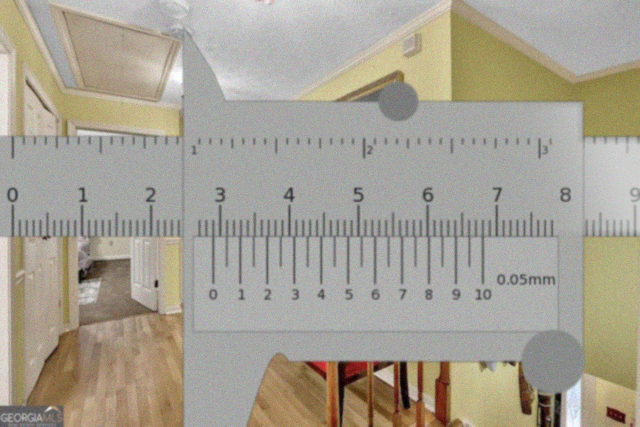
29.0 mm
